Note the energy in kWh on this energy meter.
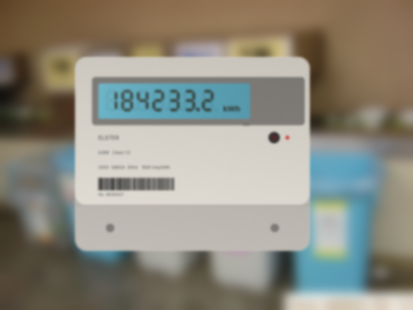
184233.2 kWh
